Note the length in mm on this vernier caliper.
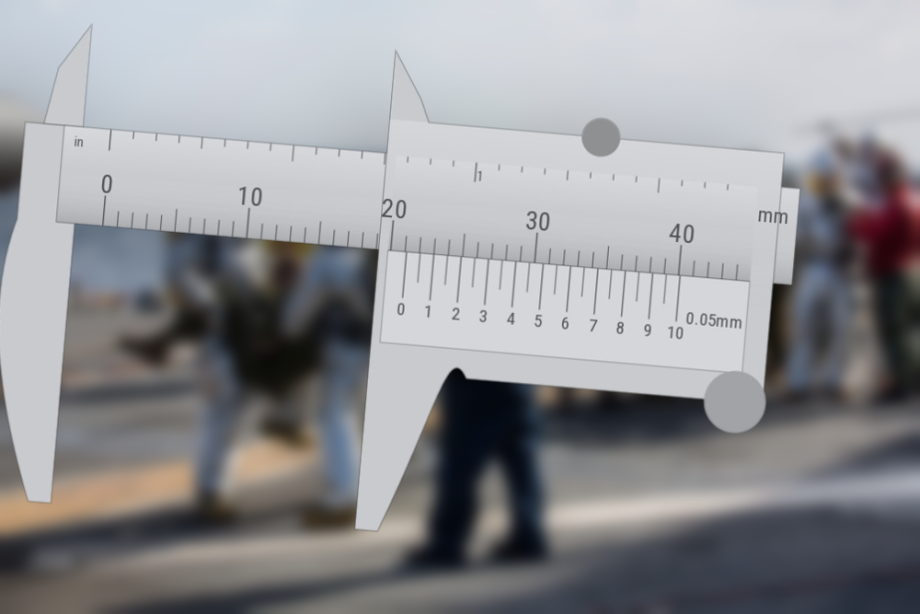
21.1 mm
